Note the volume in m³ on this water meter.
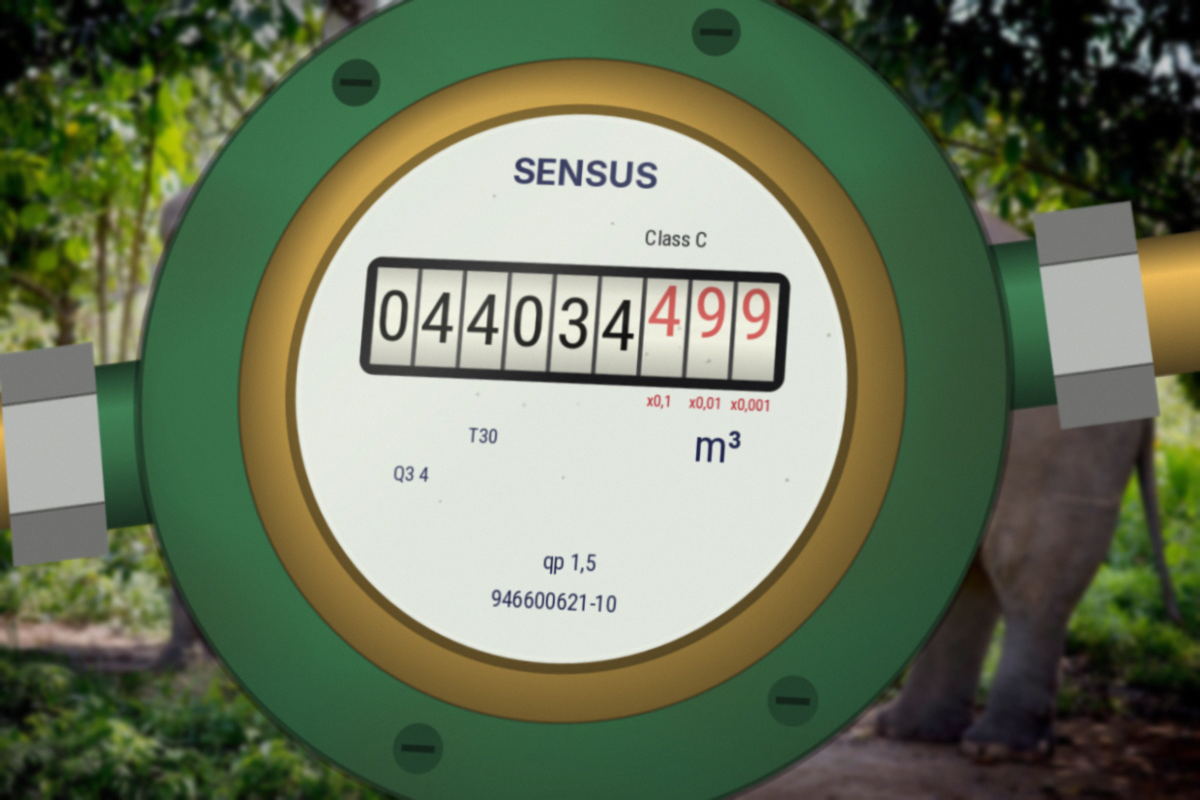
44034.499 m³
